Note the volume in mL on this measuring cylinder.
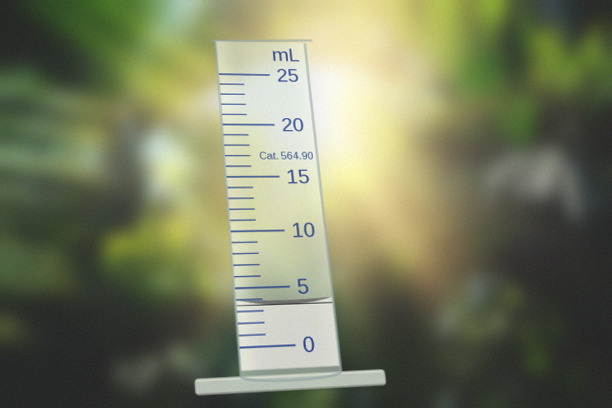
3.5 mL
